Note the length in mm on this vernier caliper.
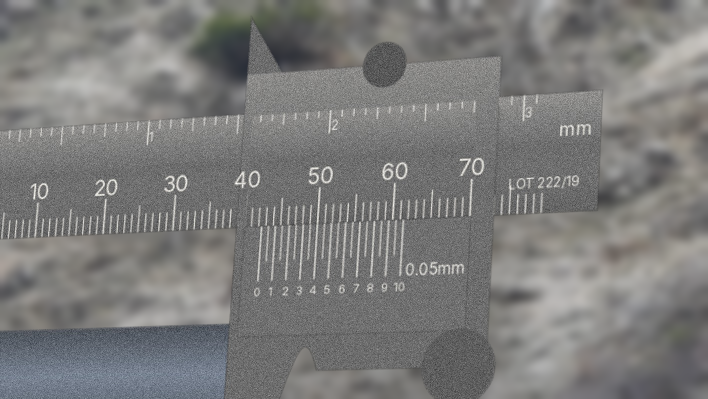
42.4 mm
